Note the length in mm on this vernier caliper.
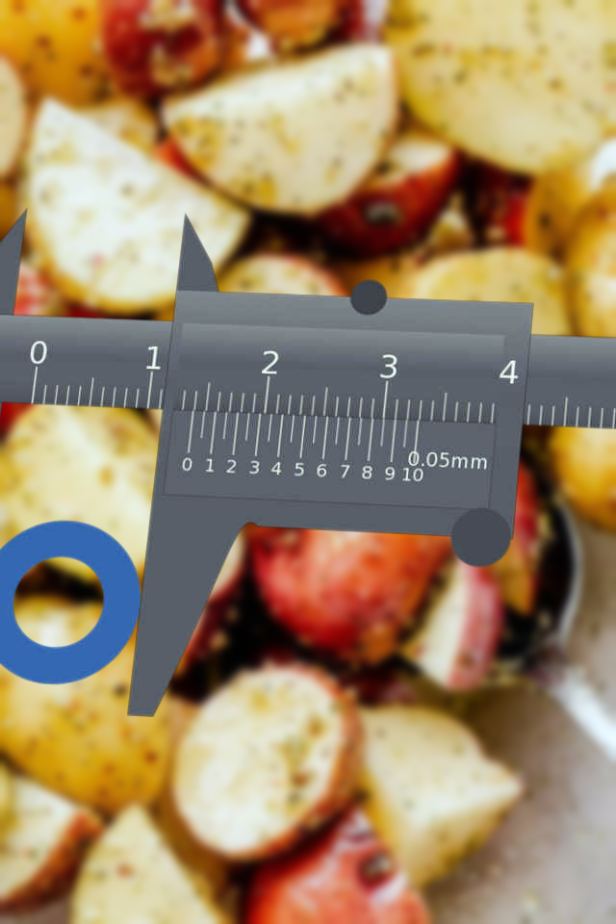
13.9 mm
